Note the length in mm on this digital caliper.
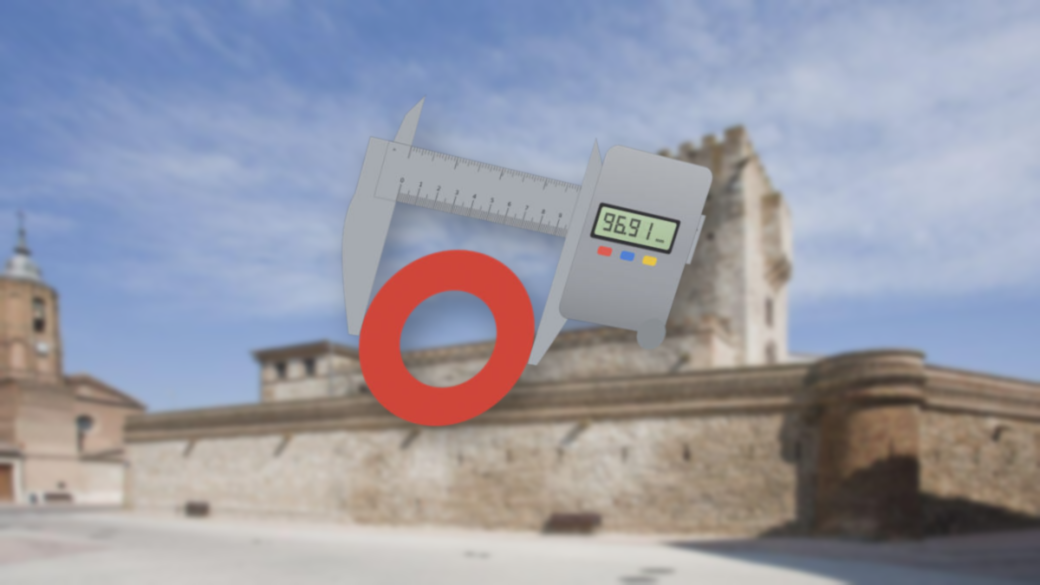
96.91 mm
